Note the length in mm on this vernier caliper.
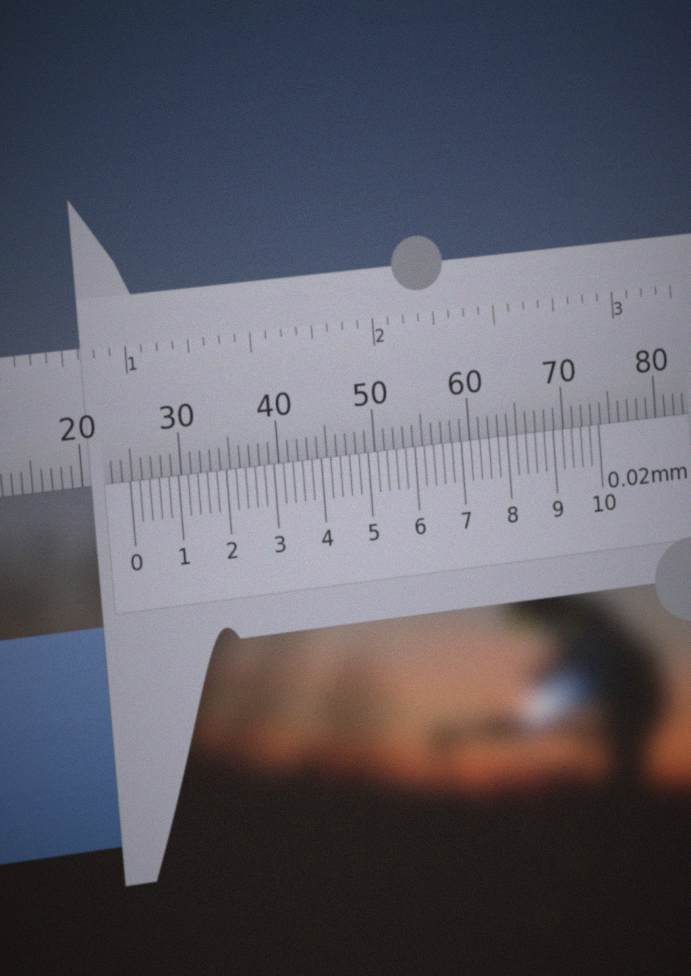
24.8 mm
